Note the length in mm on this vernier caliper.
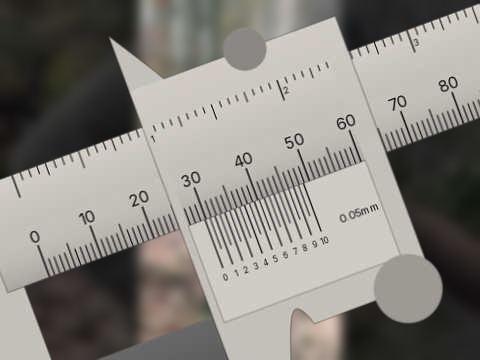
29.8 mm
